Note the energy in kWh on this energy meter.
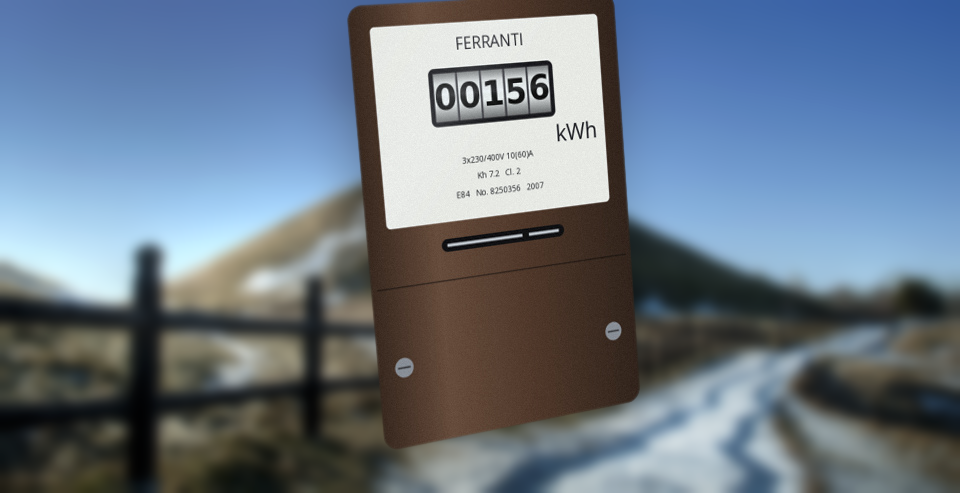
156 kWh
